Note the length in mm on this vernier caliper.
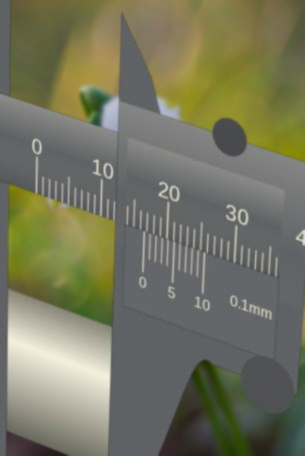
16.6 mm
